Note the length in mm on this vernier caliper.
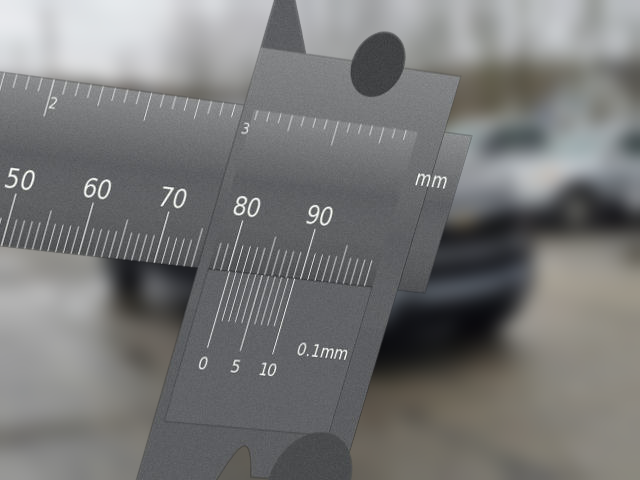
80.2 mm
